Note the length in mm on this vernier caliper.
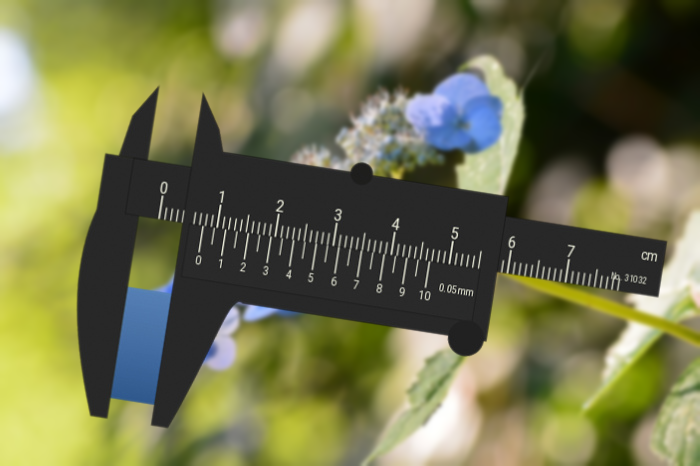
7.6 mm
